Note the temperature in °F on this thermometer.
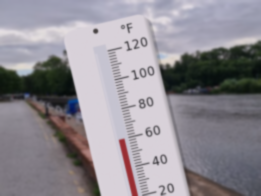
60 °F
